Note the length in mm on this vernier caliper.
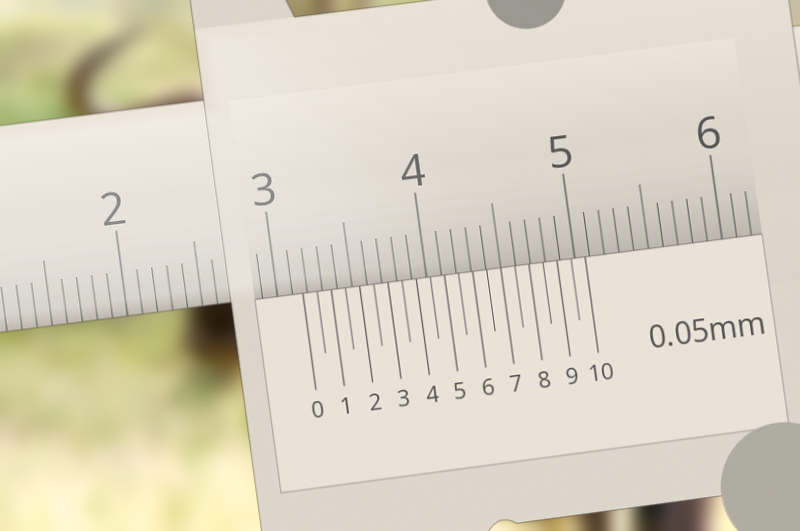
31.7 mm
